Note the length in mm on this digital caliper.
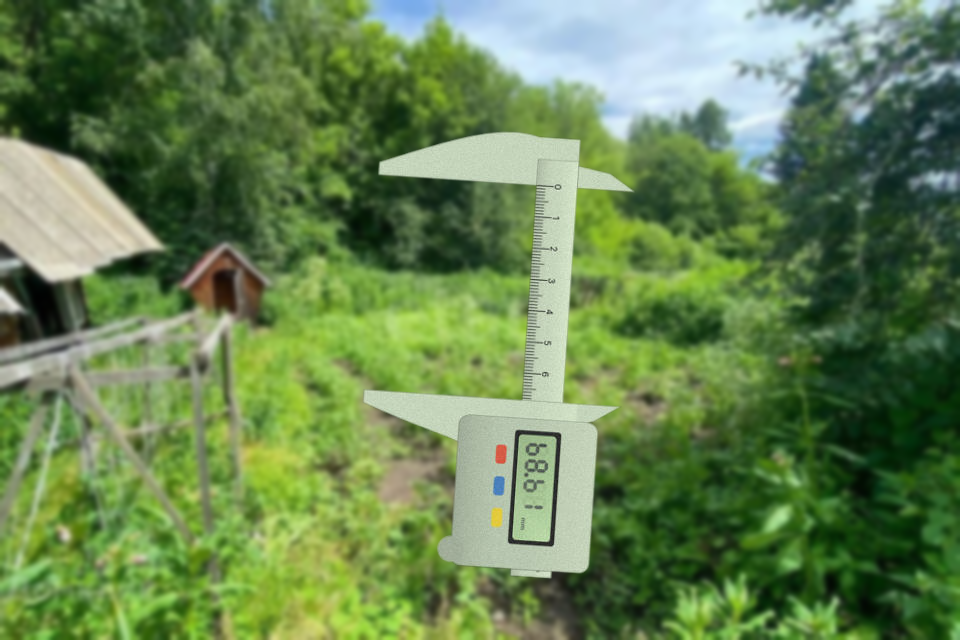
68.61 mm
